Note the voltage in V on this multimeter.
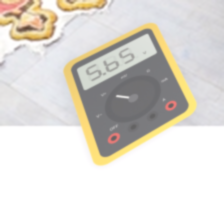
5.65 V
